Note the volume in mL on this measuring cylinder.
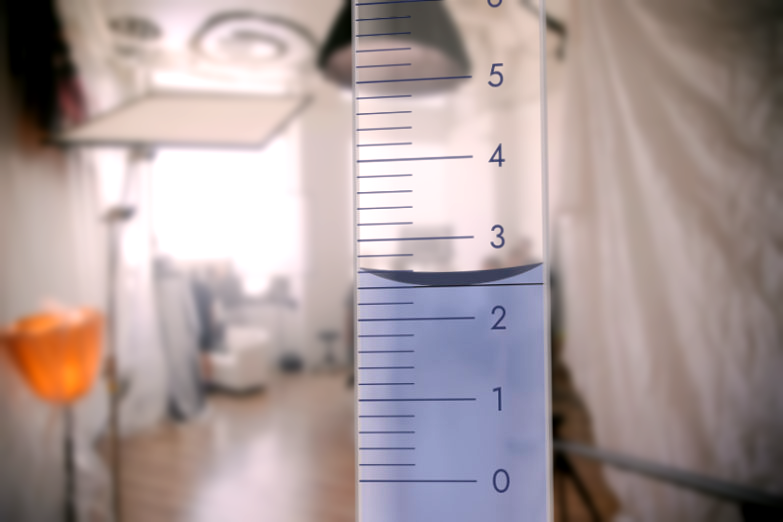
2.4 mL
